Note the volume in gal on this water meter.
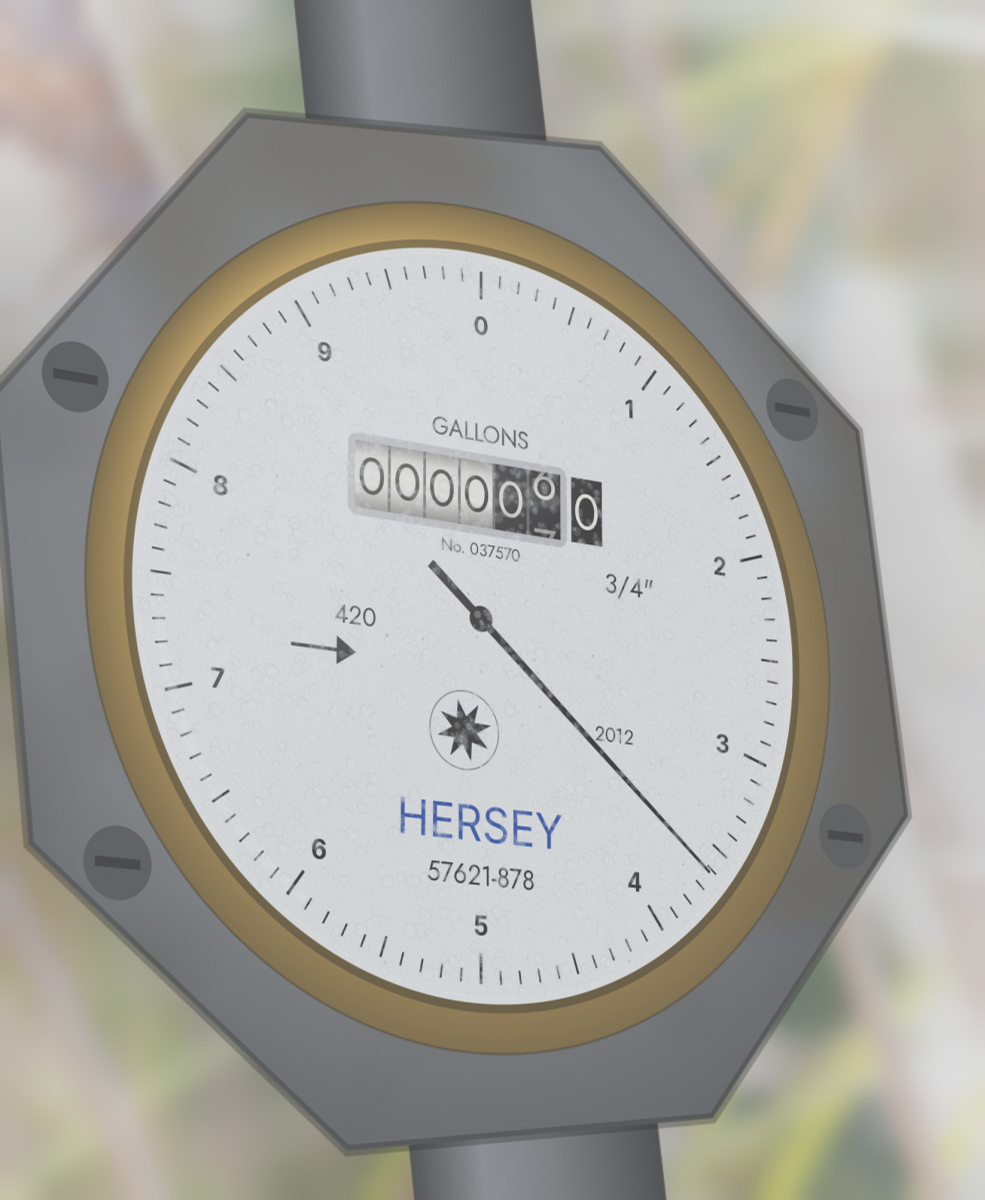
63.6 gal
